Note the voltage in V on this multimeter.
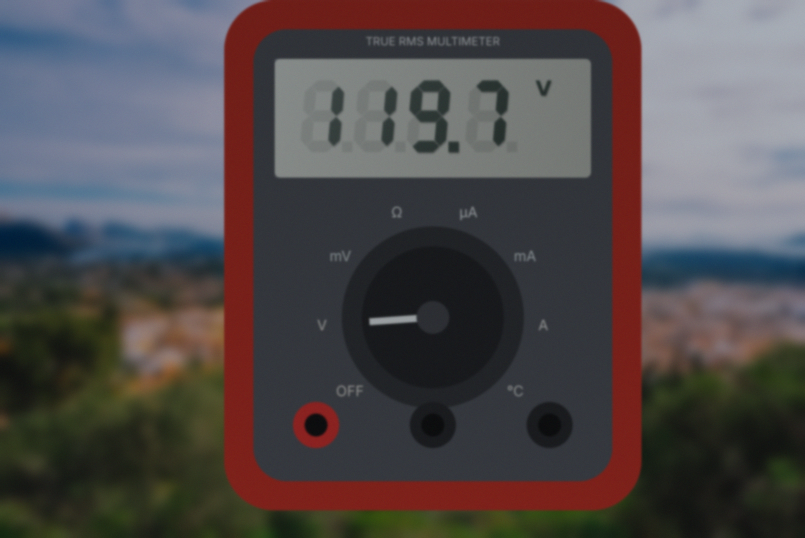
119.7 V
